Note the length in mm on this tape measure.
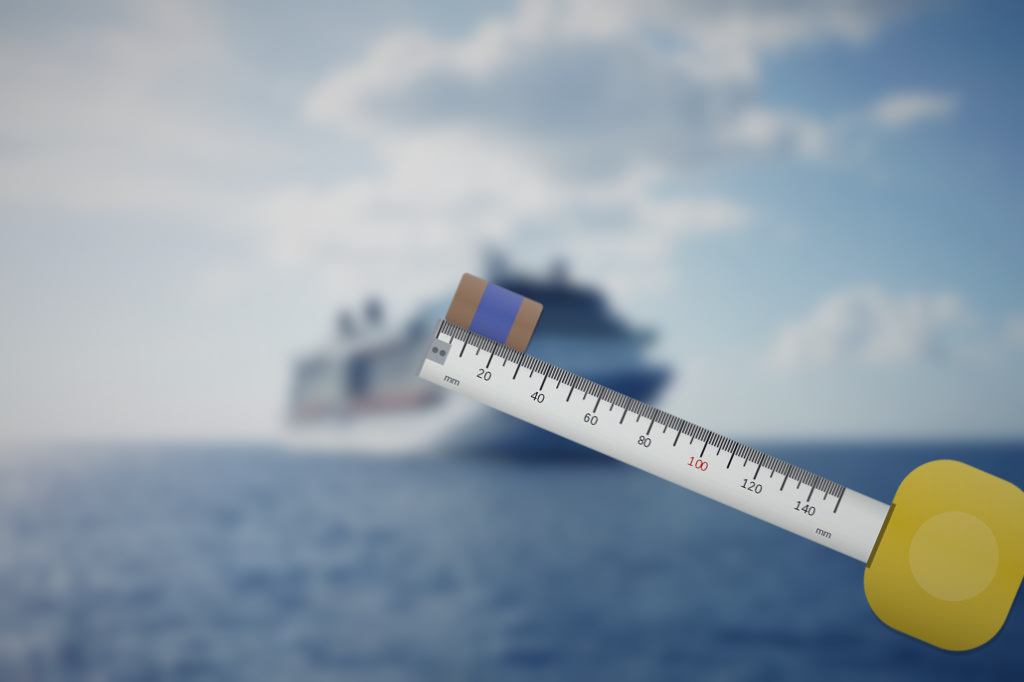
30 mm
